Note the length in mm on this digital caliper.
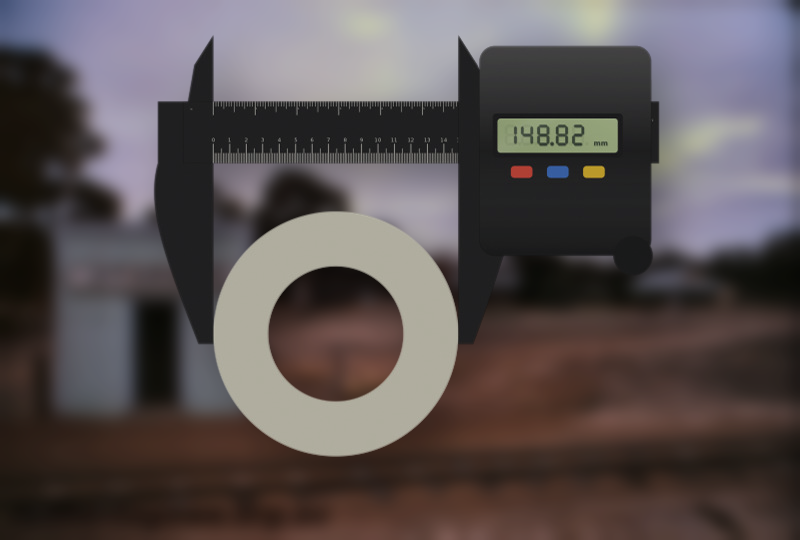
148.82 mm
